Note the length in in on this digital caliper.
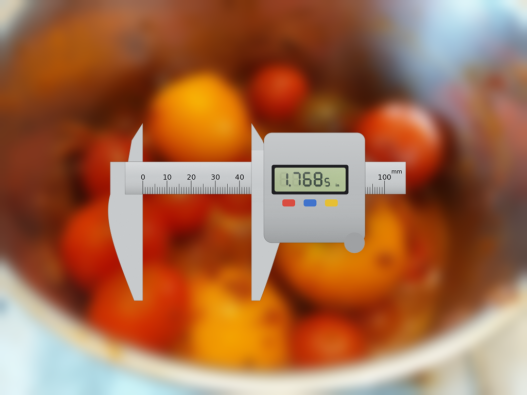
1.7685 in
